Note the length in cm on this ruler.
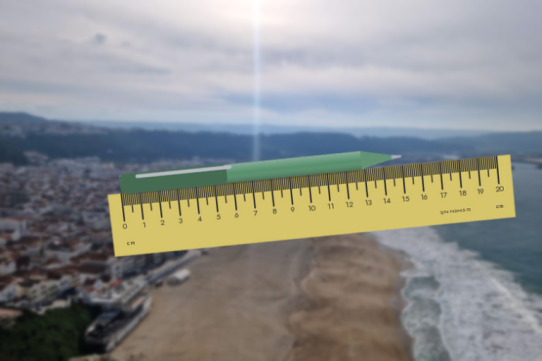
15 cm
